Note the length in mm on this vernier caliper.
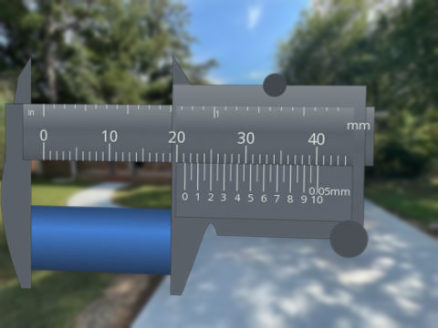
21.2 mm
